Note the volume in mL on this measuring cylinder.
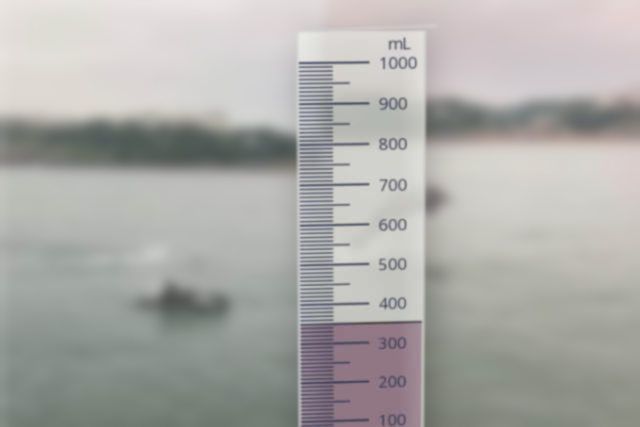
350 mL
